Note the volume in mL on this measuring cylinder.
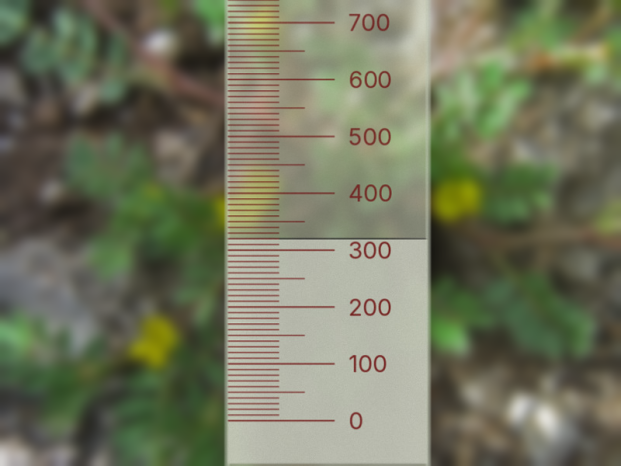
320 mL
